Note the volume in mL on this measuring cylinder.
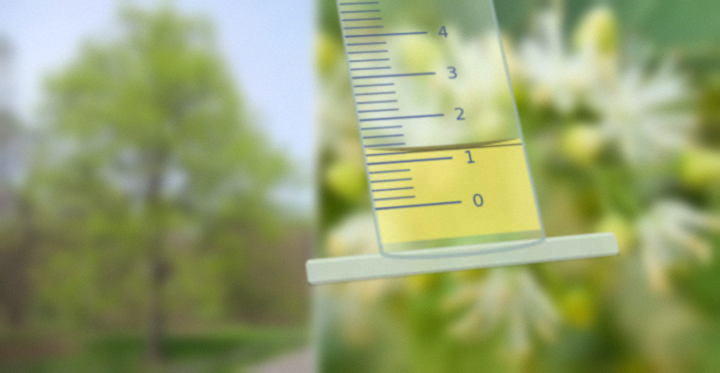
1.2 mL
